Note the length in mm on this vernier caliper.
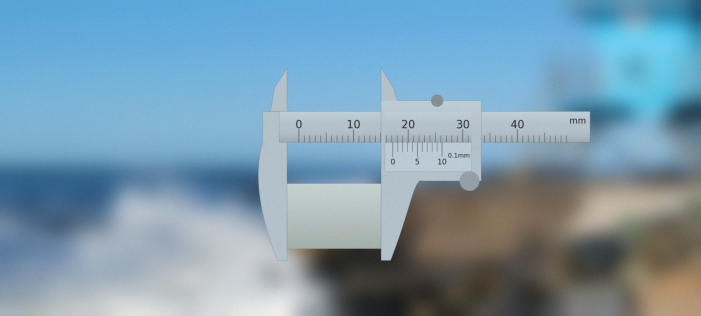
17.2 mm
